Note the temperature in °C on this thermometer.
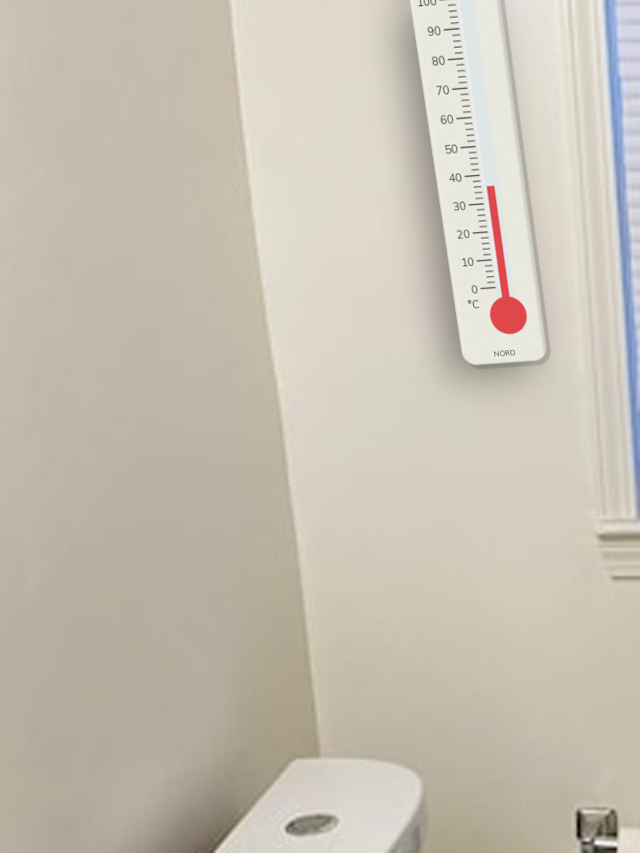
36 °C
